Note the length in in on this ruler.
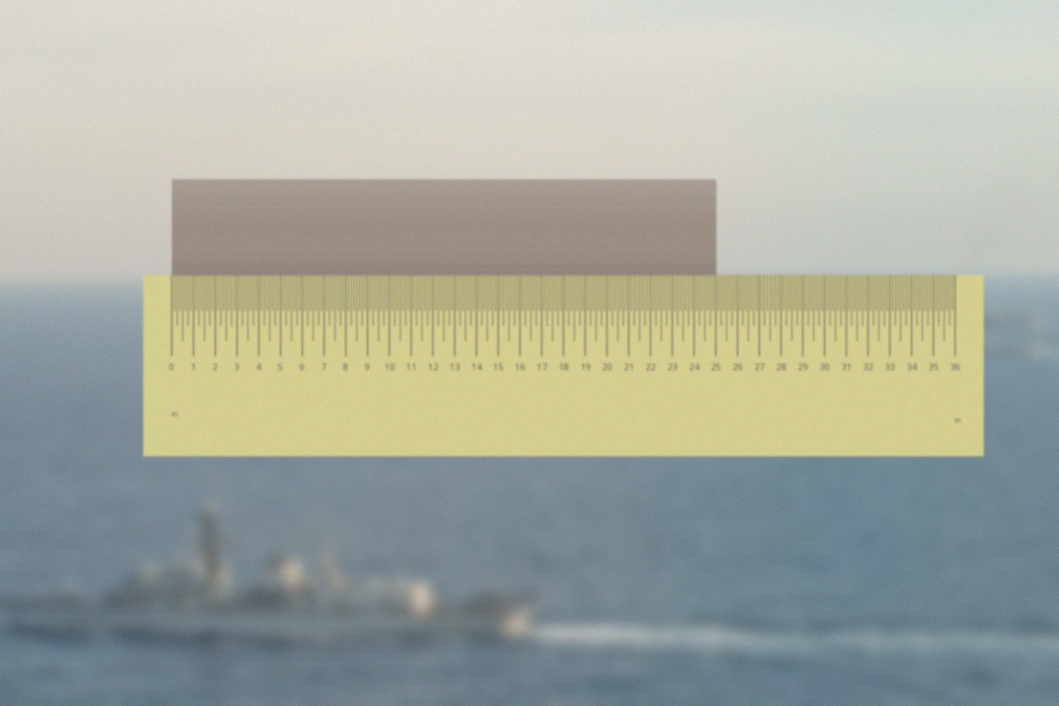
25 in
